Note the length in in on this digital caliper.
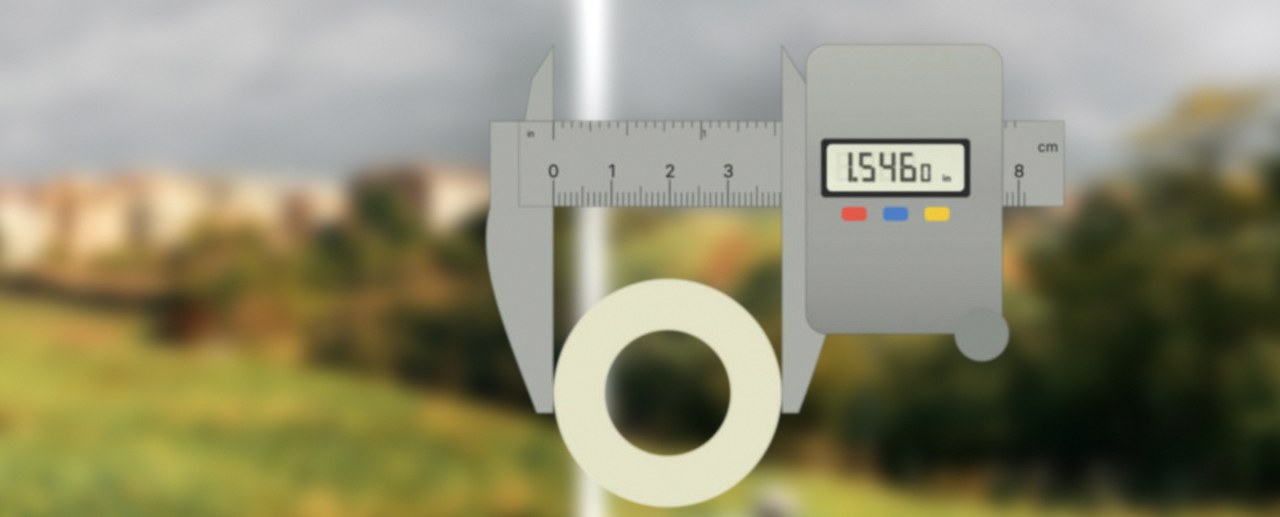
1.5460 in
